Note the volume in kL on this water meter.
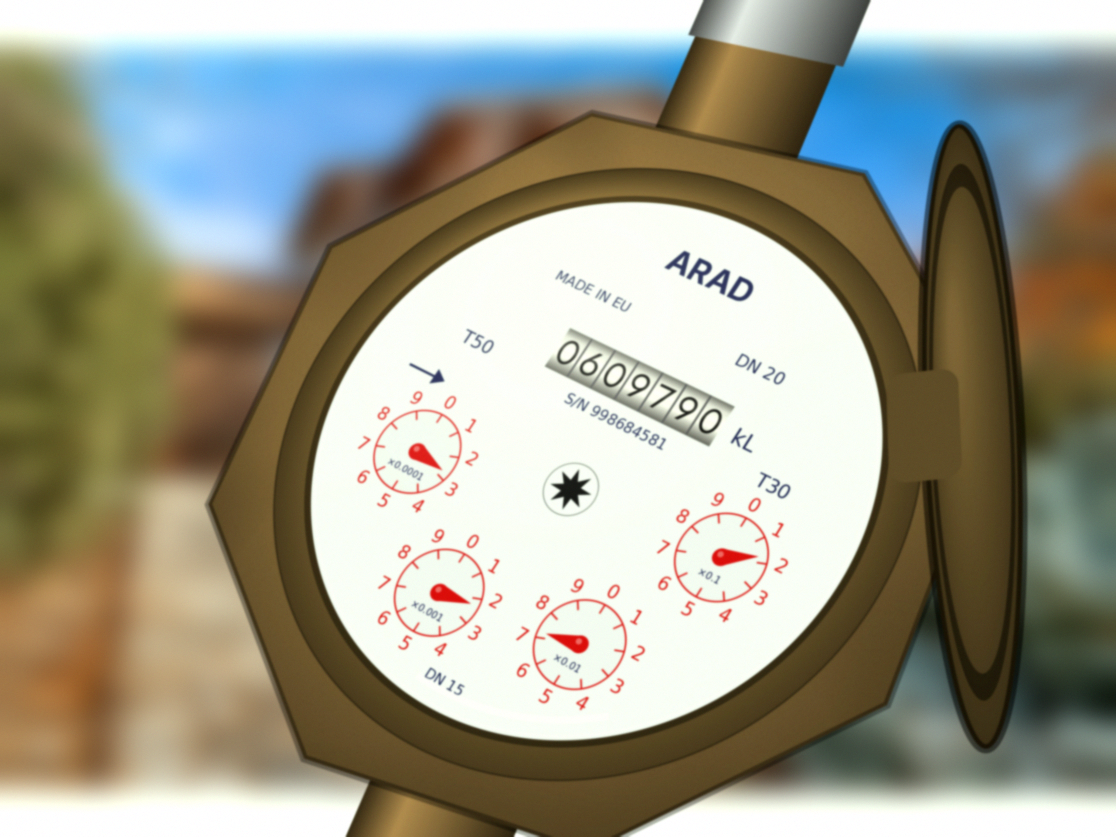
609790.1722 kL
